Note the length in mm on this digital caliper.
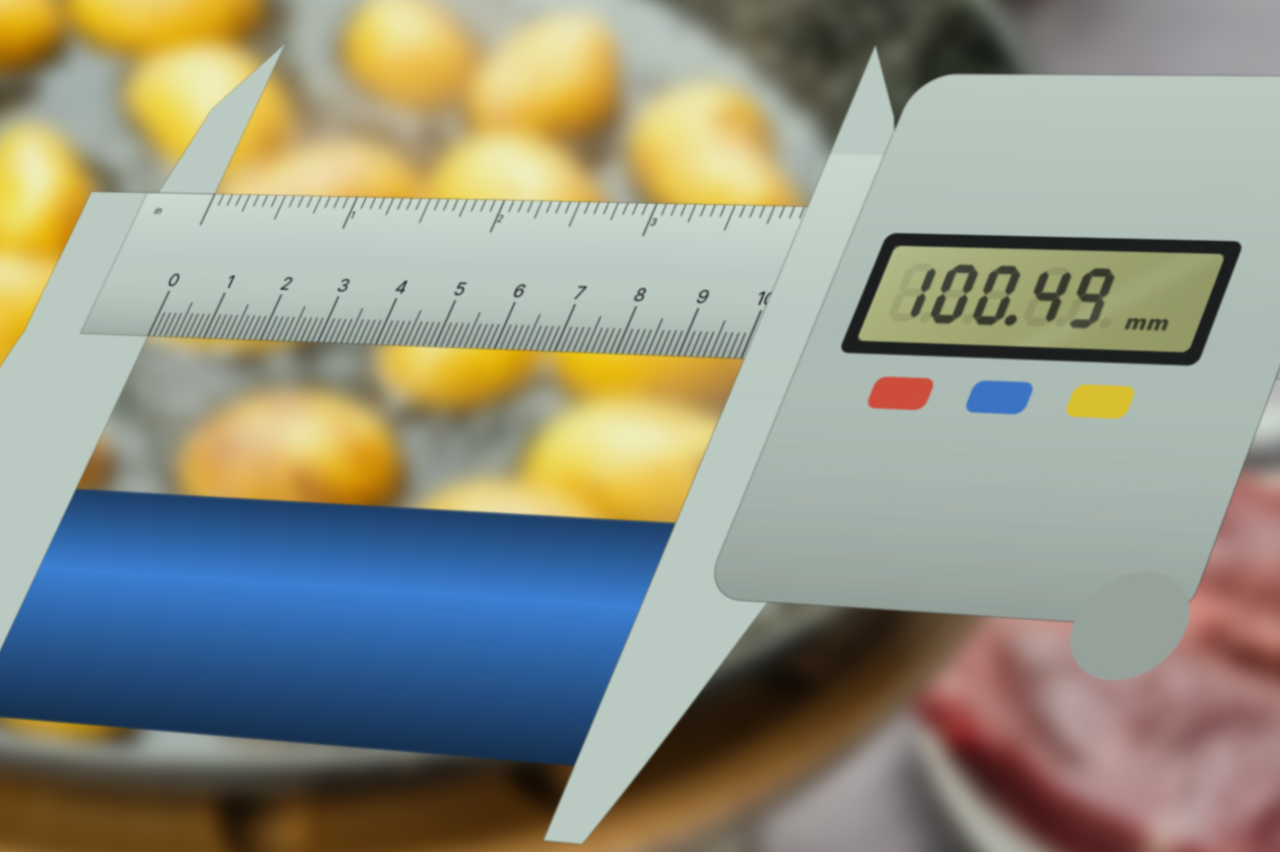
100.49 mm
